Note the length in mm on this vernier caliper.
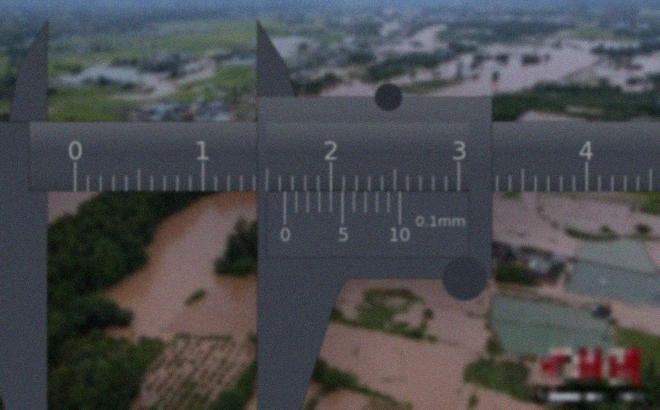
16.4 mm
